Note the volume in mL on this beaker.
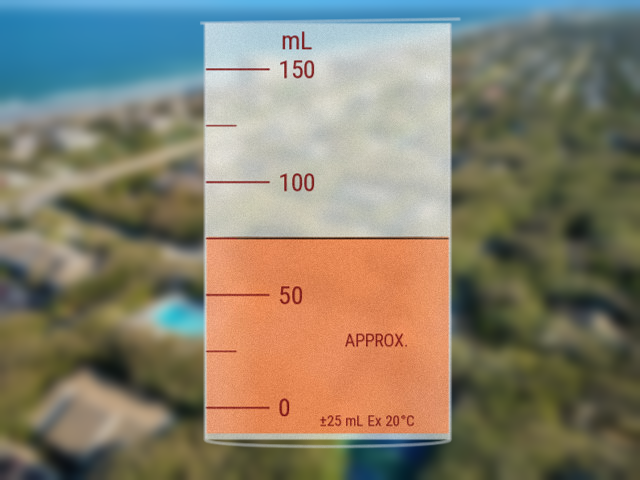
75 mL
